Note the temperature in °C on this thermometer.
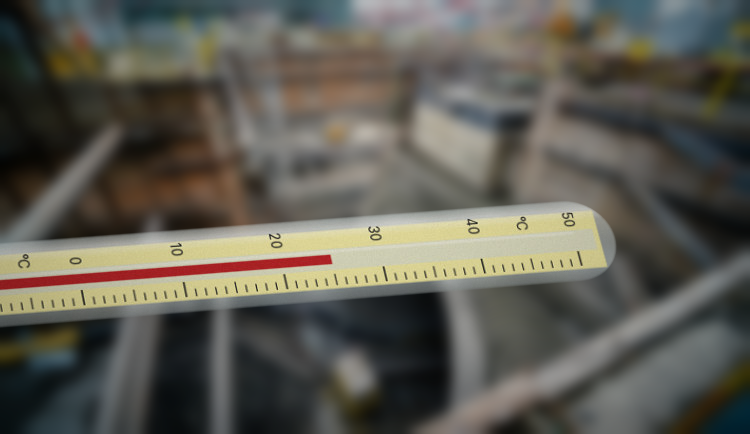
25 °C
